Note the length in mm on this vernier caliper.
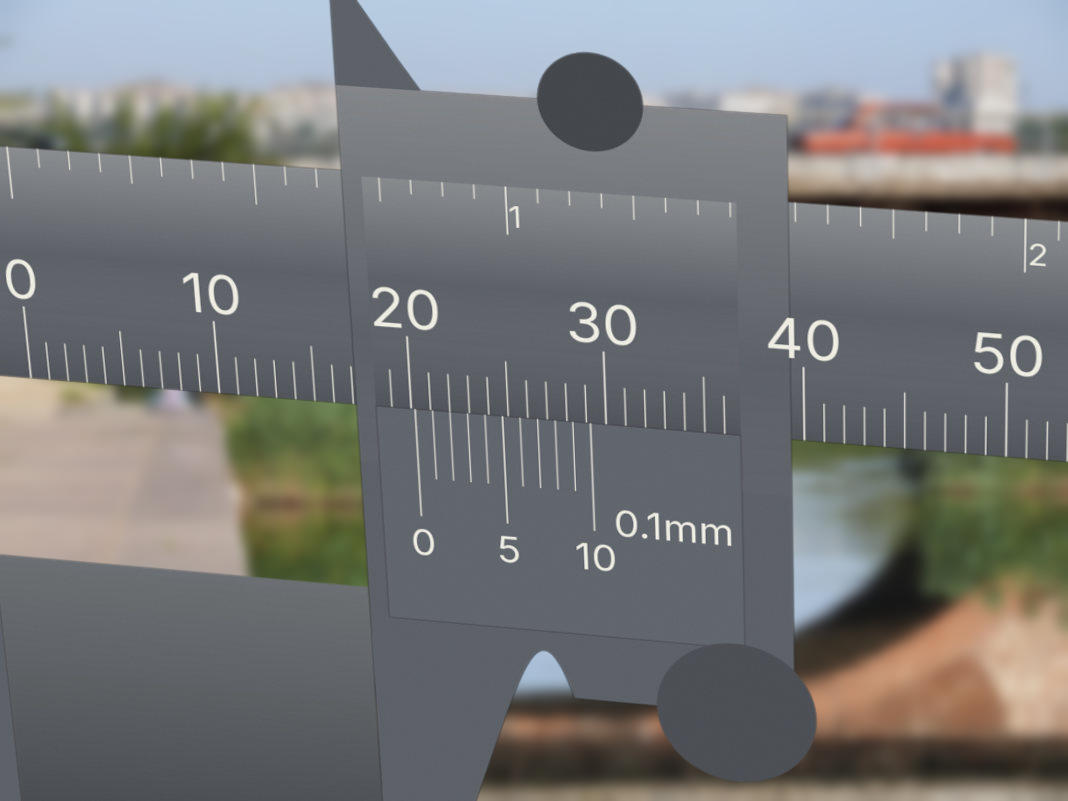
20.2 mm
